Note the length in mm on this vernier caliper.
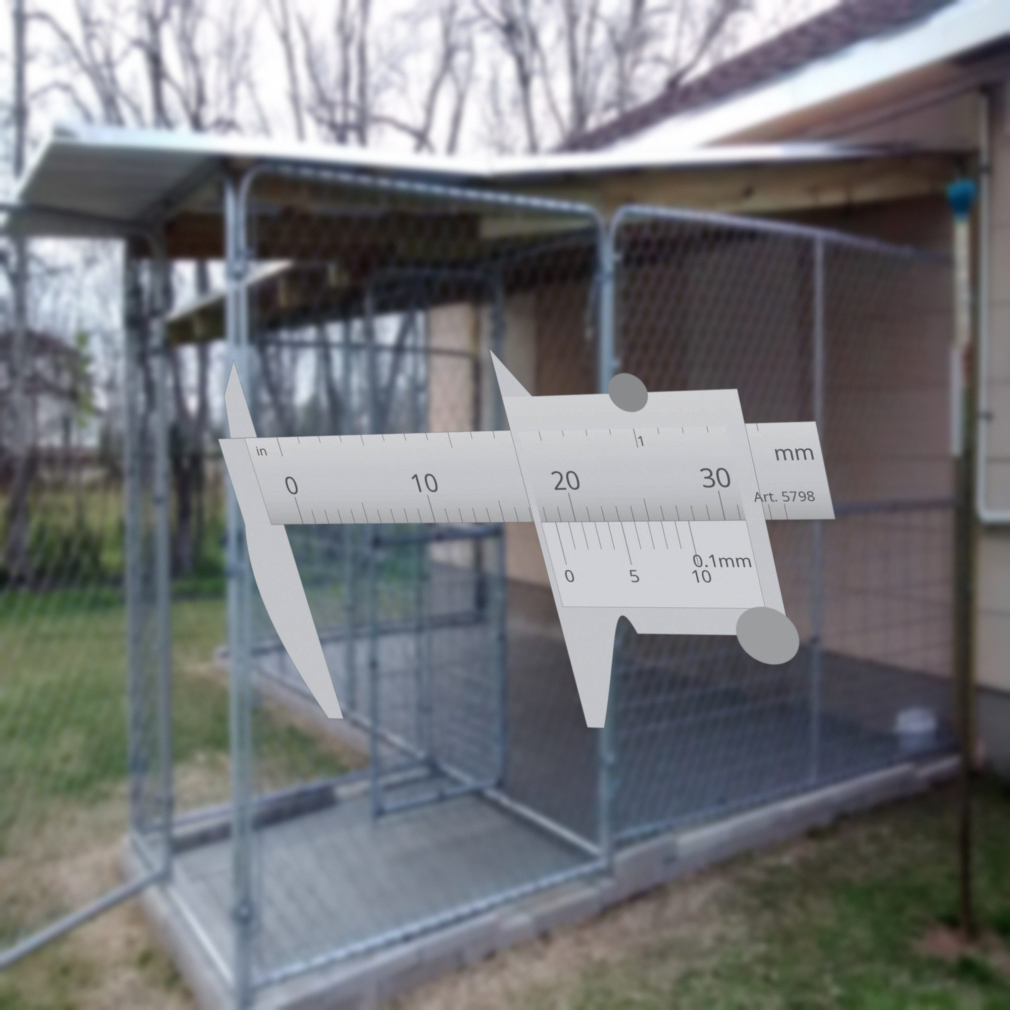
18.6 mm
